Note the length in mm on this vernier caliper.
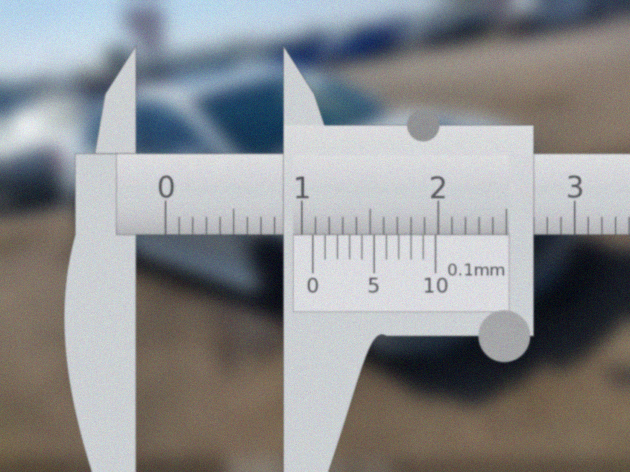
10.8 mm
